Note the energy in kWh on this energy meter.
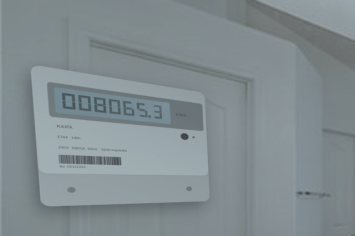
8065.3 kWh
